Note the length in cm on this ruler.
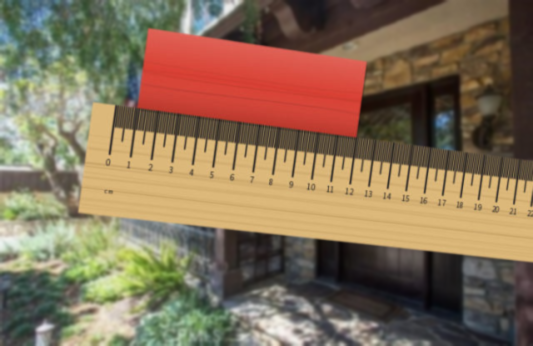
11 cm
